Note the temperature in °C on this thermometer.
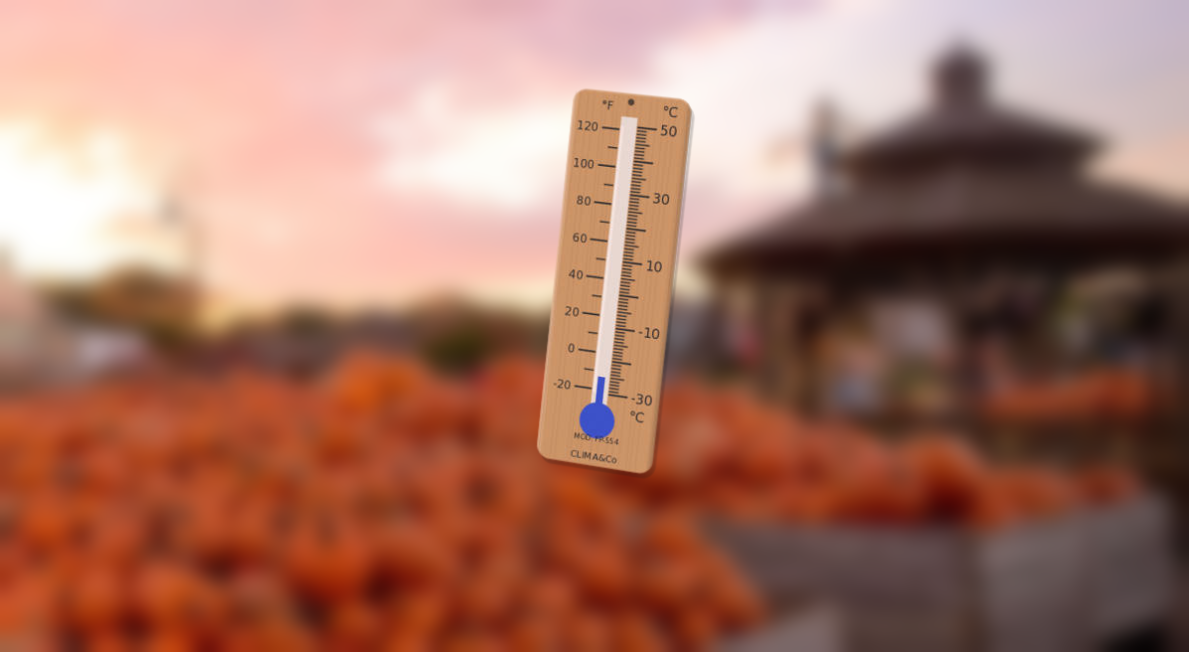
-25 °C
